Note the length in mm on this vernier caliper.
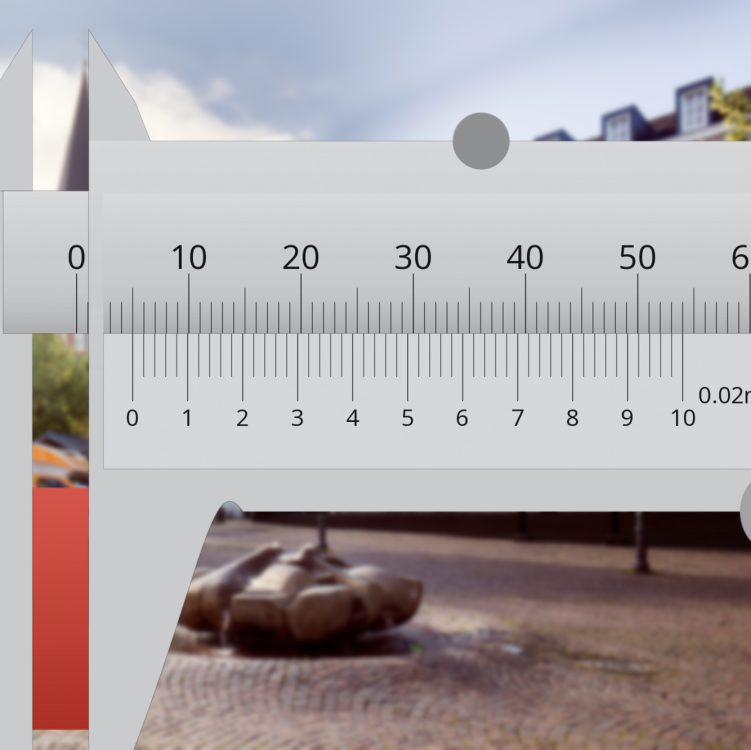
5.0 mm
